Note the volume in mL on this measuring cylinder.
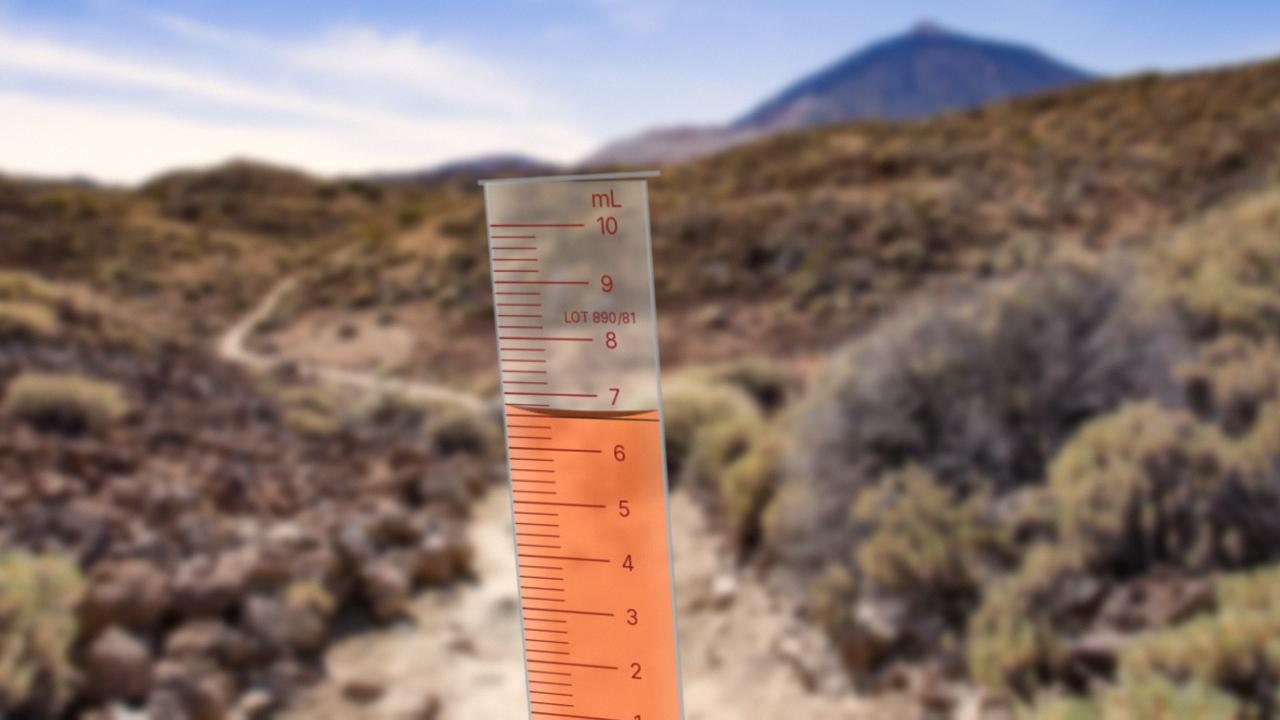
6.6 mL
